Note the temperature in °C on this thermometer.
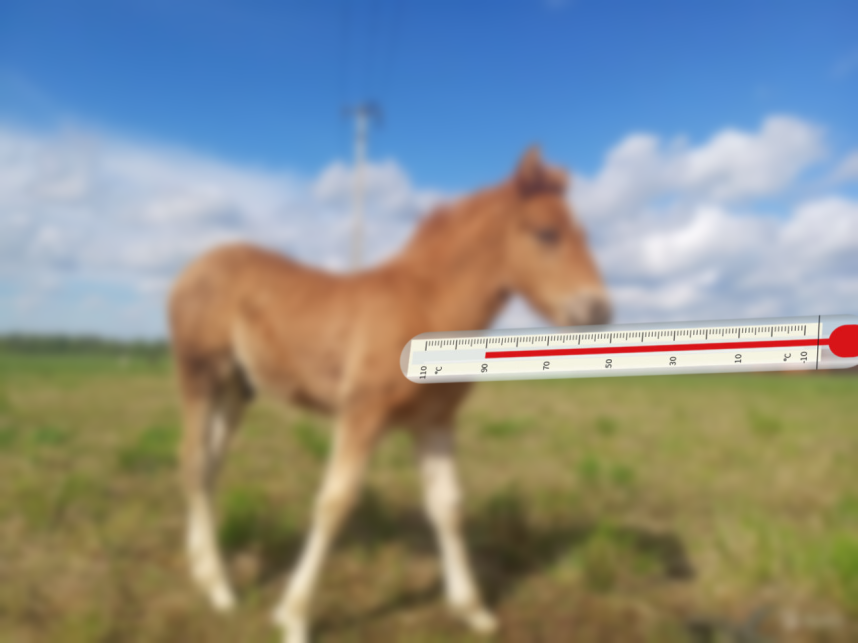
90 °C
